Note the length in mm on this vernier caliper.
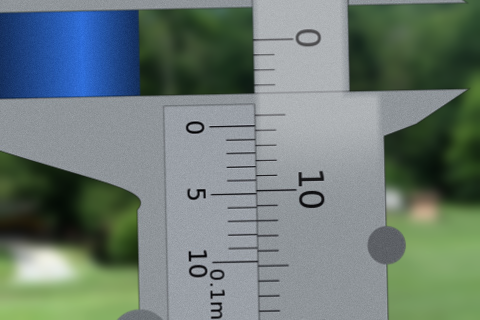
5.7 mm
